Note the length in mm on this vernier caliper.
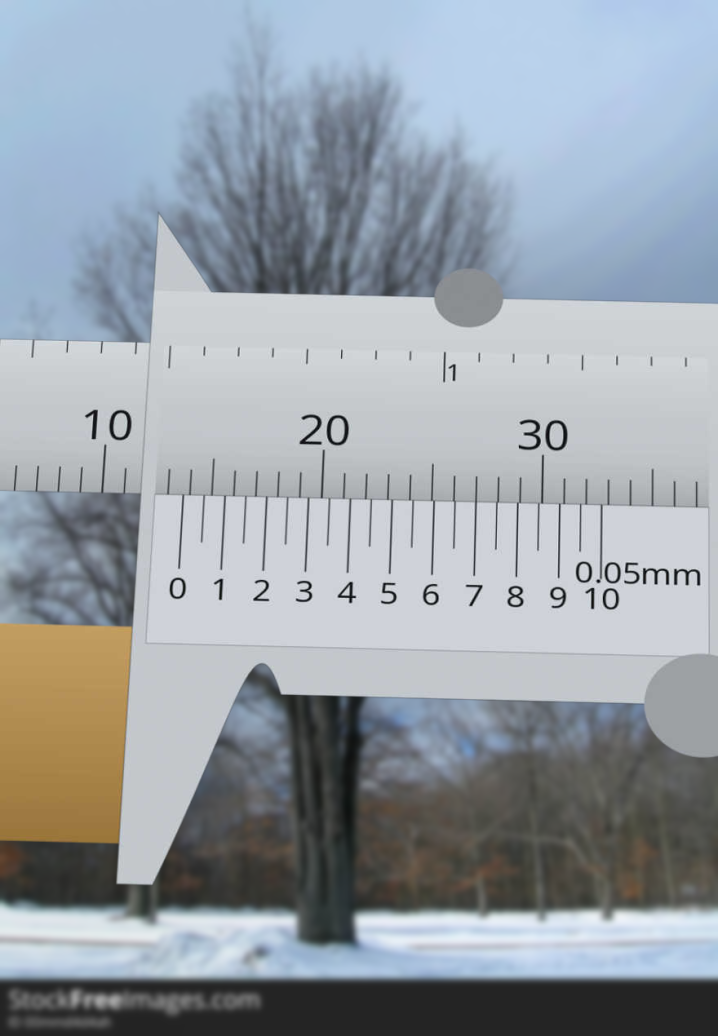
13.70 mm
